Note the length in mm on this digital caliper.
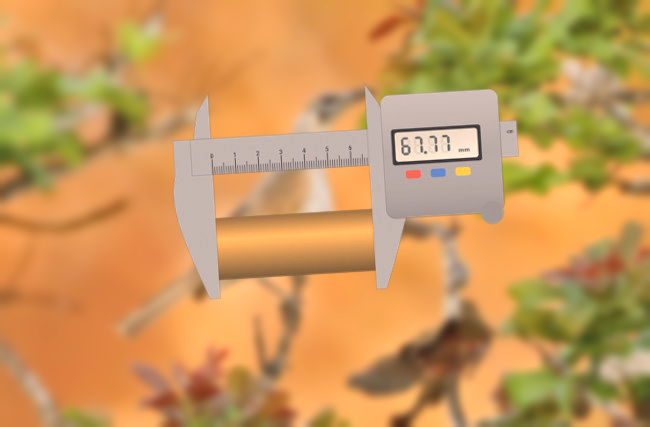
67.77 mm
